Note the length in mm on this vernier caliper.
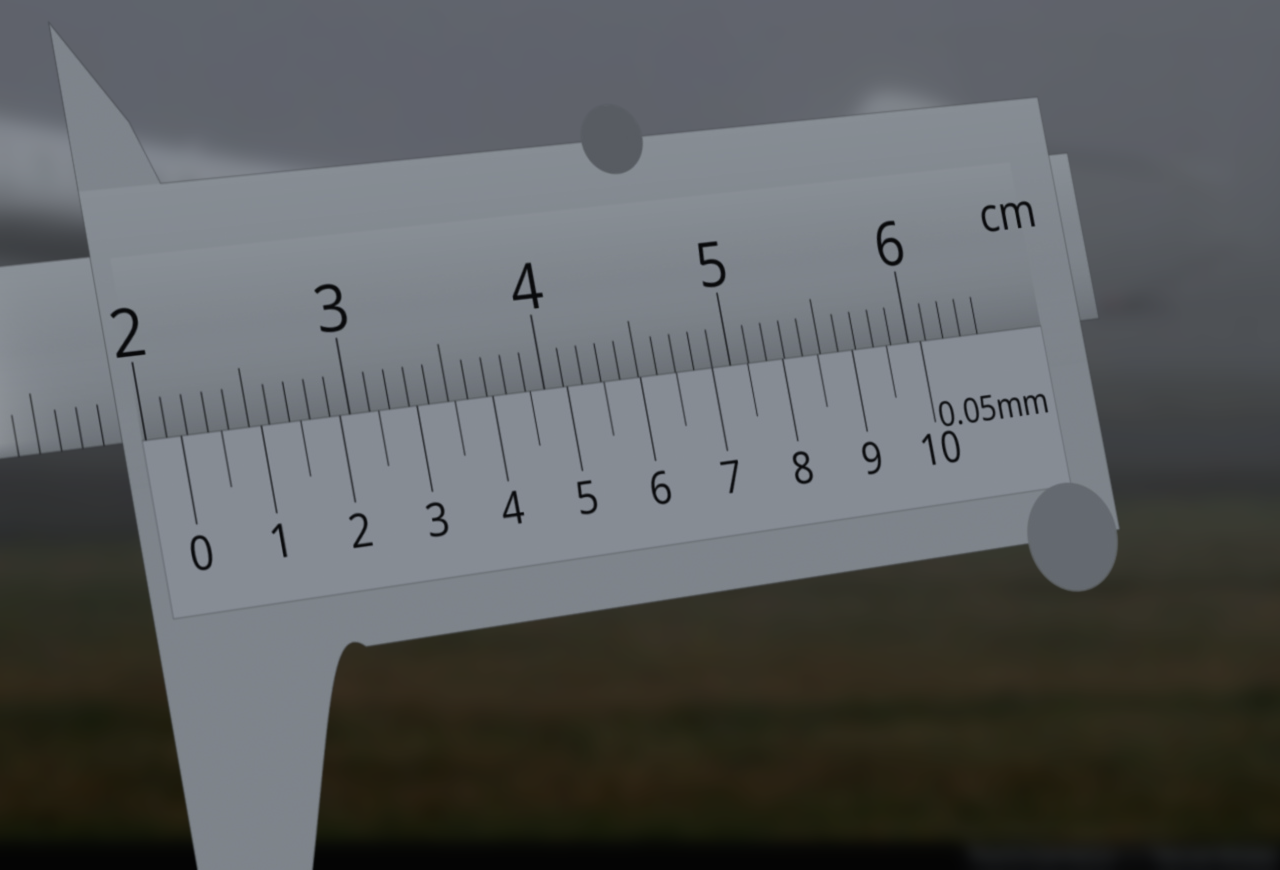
21.7 mm
